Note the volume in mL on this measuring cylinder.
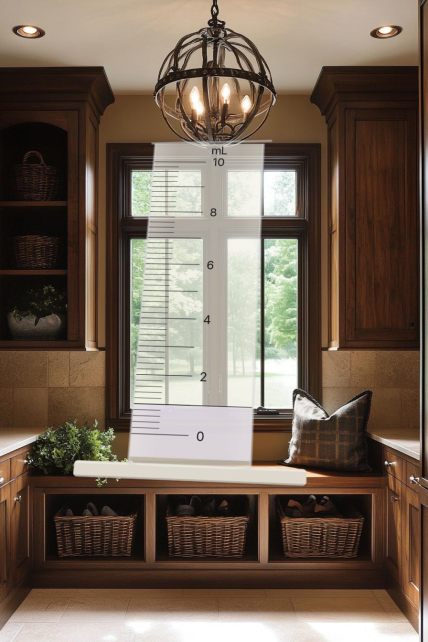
1 mL
